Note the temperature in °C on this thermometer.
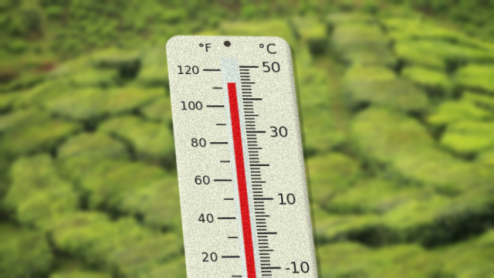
45 °C
